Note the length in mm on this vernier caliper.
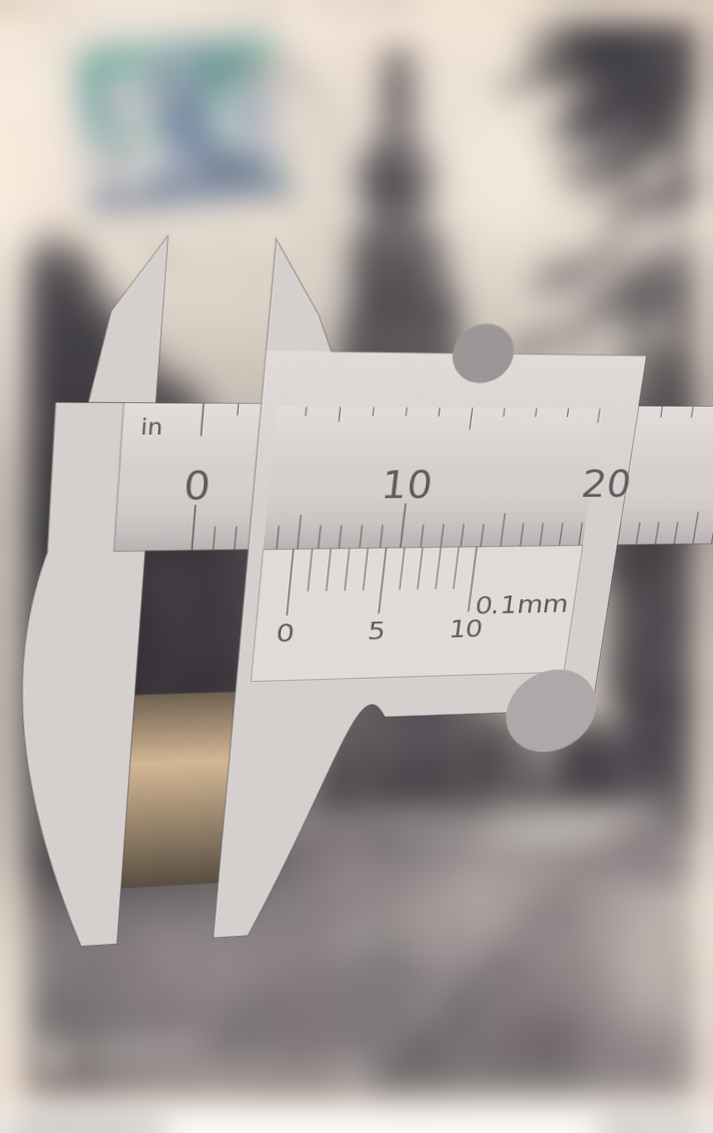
4.8 mm
